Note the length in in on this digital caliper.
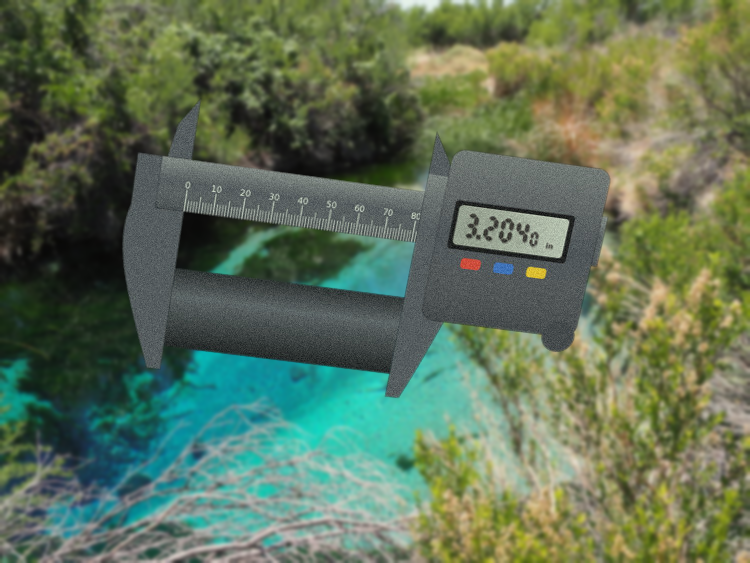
3.2040 in
